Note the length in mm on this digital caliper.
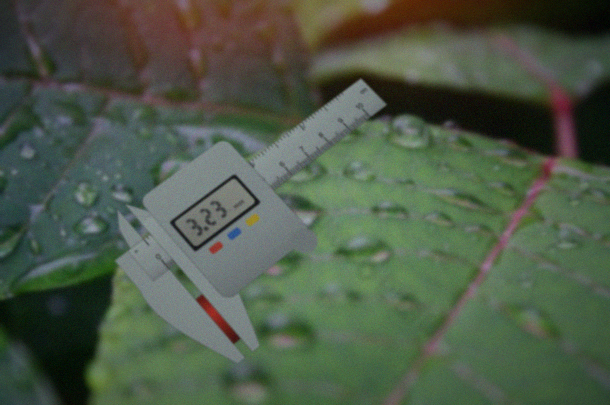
3.23 mm
